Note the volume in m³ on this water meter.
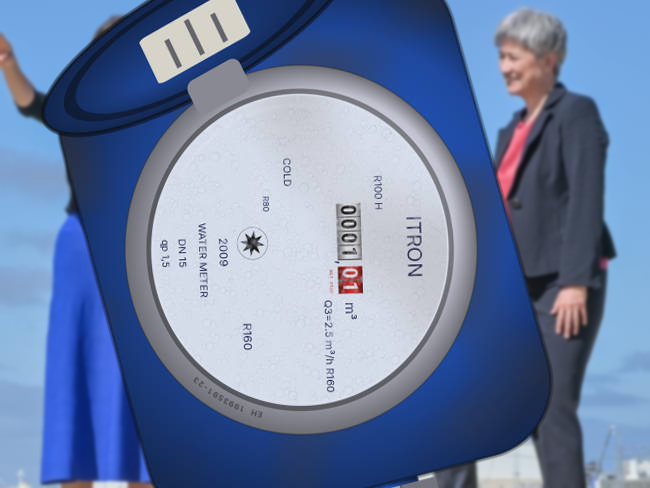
1.01 m³
